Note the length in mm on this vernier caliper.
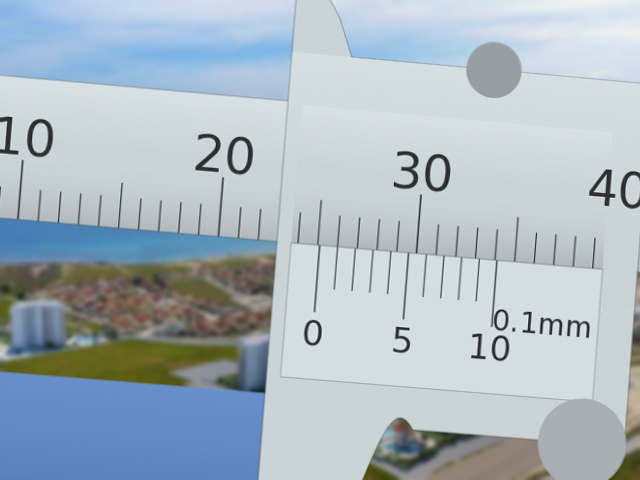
25.1 mm
